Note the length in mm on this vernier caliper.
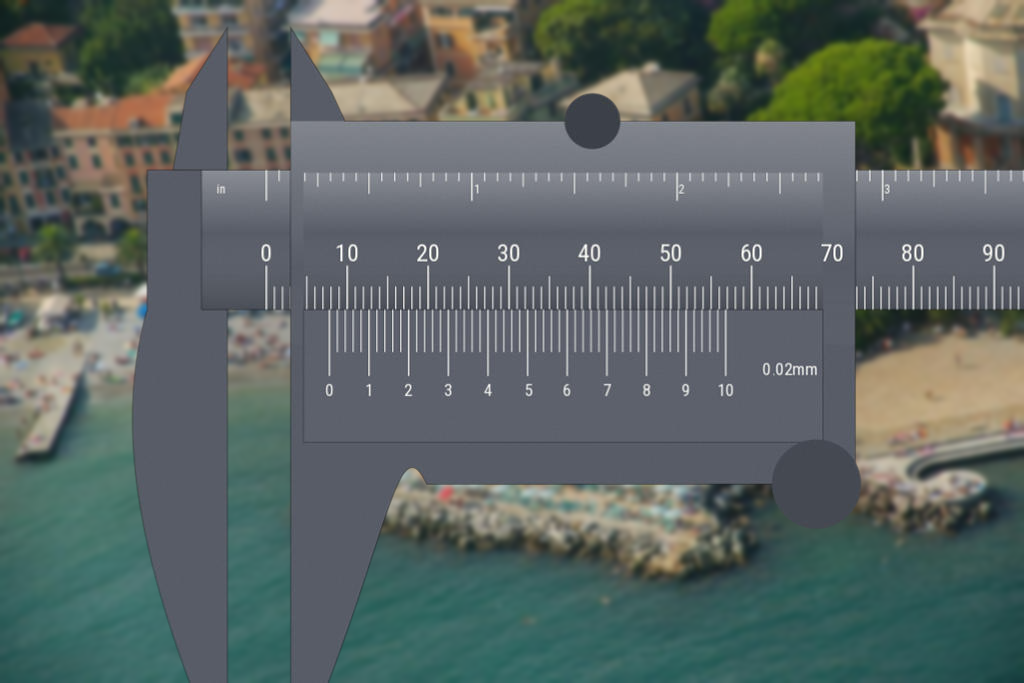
7.8 mm
